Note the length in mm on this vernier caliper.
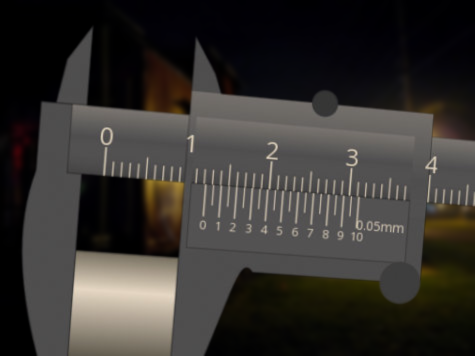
12.2 mm
